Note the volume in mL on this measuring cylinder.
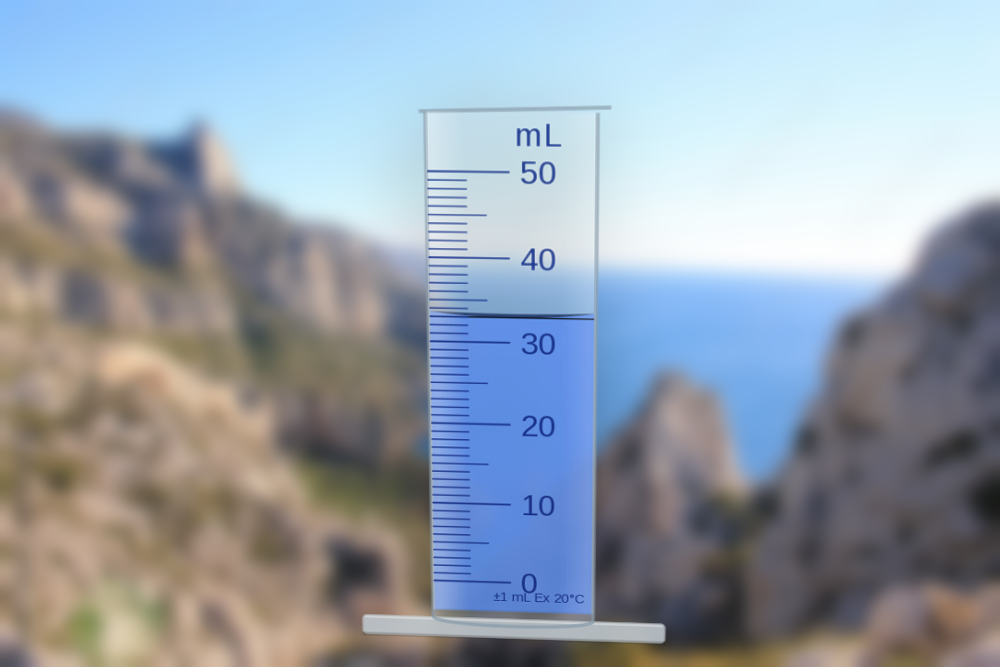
33 mL
